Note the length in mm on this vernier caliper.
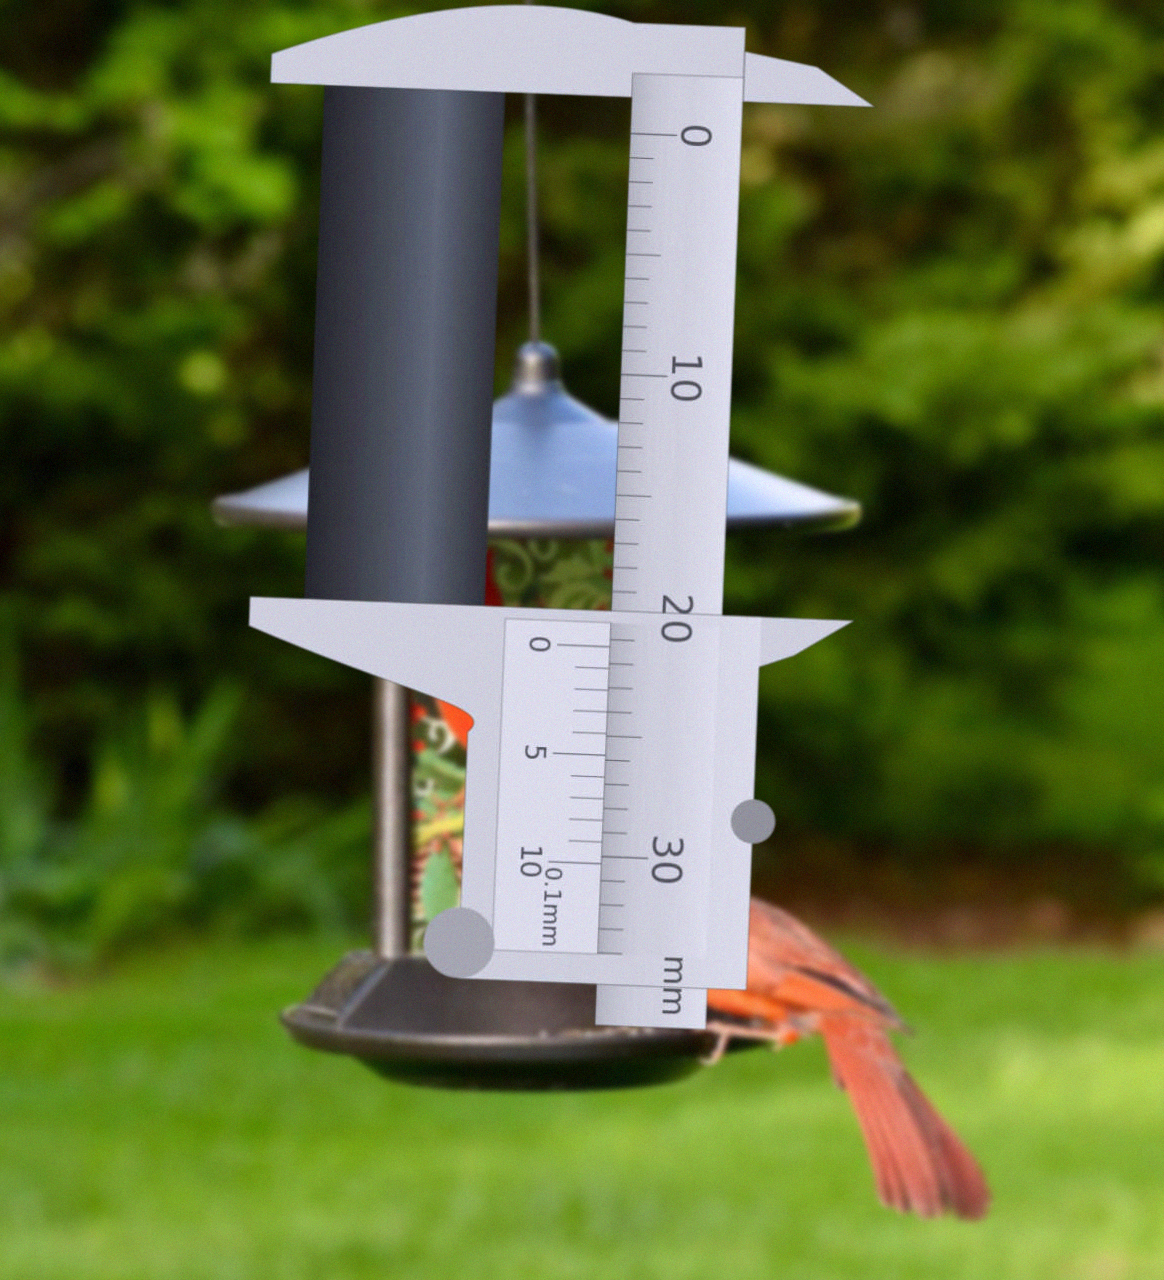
21.3 mm
